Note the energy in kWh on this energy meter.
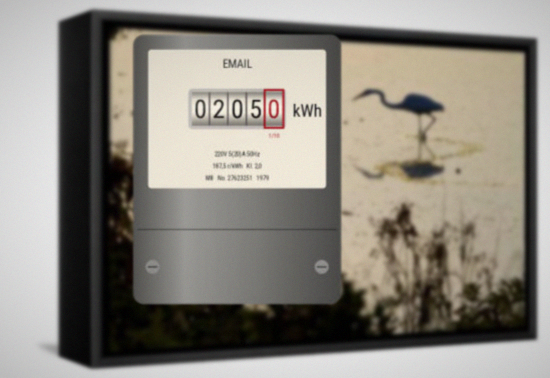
205.0 kWh
